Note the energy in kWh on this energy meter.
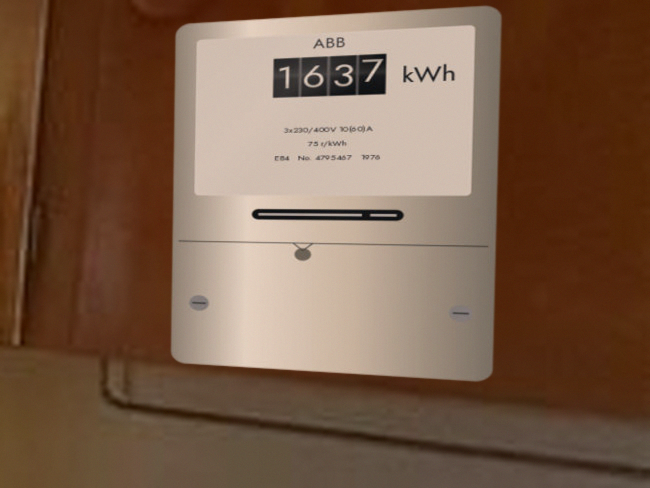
1637 kWh
